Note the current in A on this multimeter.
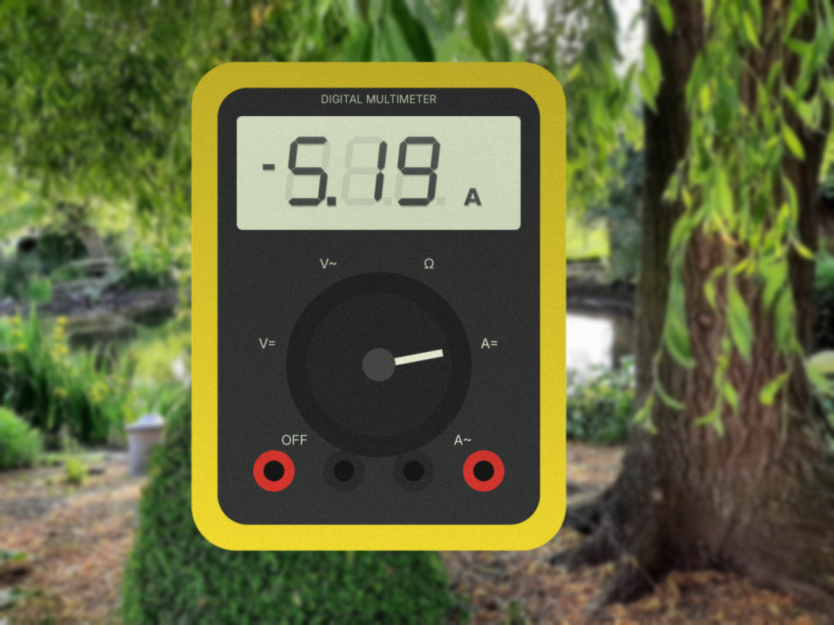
-5.19 A
